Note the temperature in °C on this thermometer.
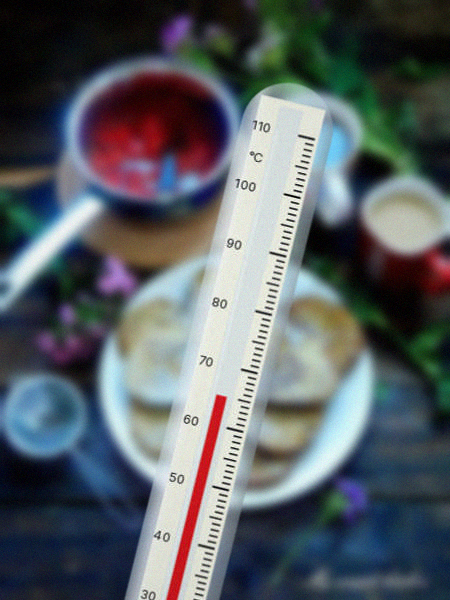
65 °C
